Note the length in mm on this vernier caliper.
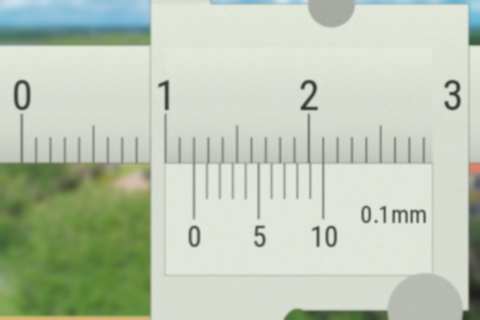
12.0 mm
